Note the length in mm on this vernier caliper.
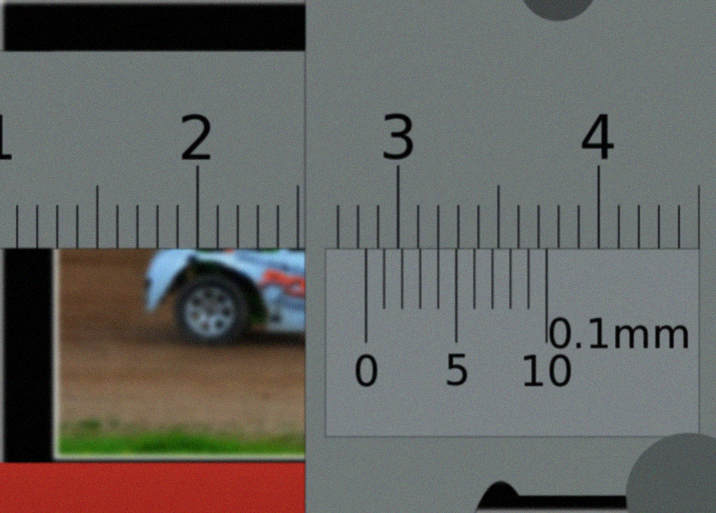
28.4 mm
